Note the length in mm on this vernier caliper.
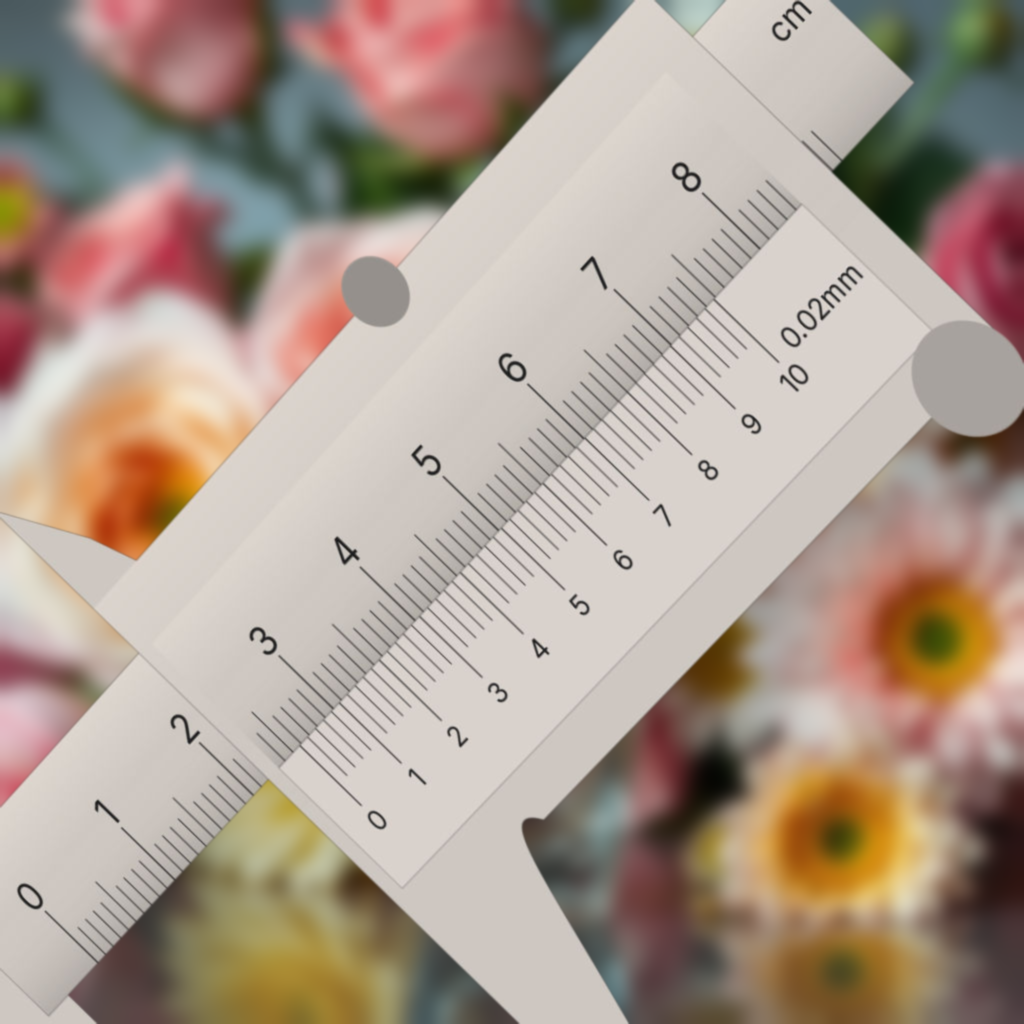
25.8 mm
